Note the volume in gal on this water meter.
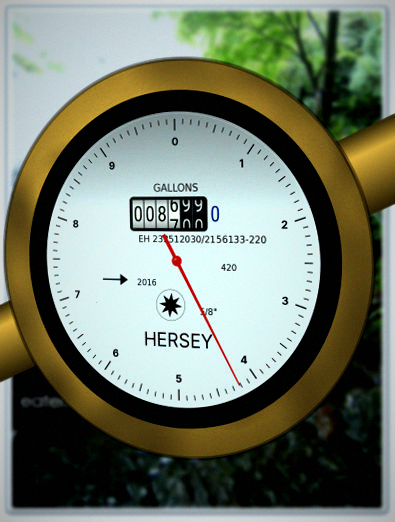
86994.2 gal
